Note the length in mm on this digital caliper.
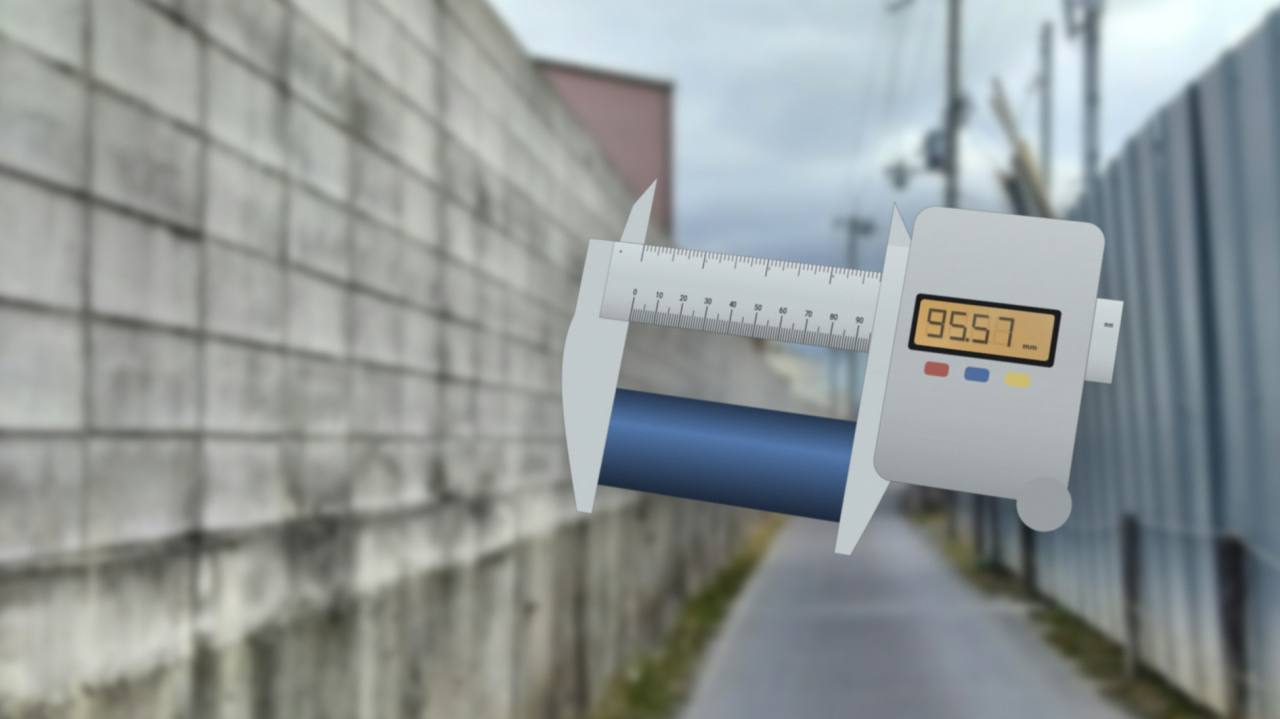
95.57 mm
